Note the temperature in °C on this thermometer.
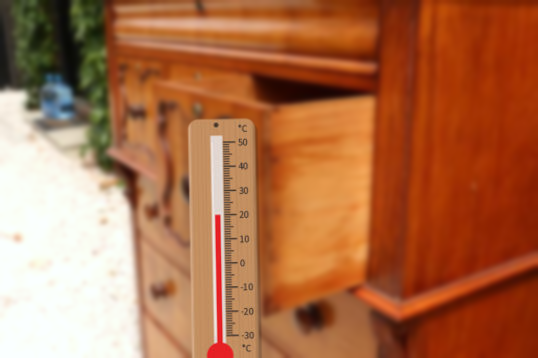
20 °C
